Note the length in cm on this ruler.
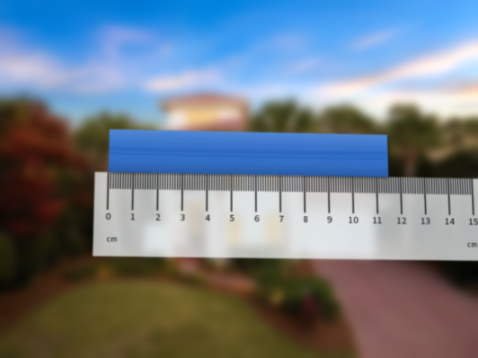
11.5 cm
